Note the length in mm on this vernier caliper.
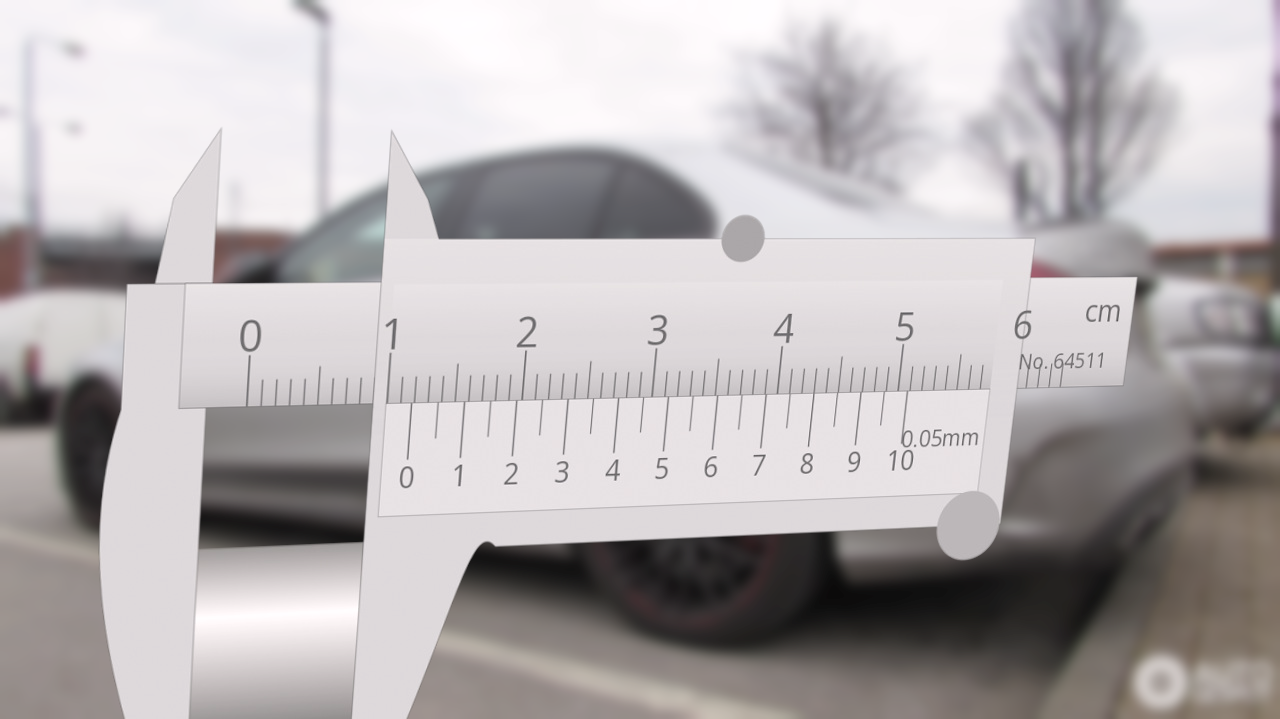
11.8 mm
